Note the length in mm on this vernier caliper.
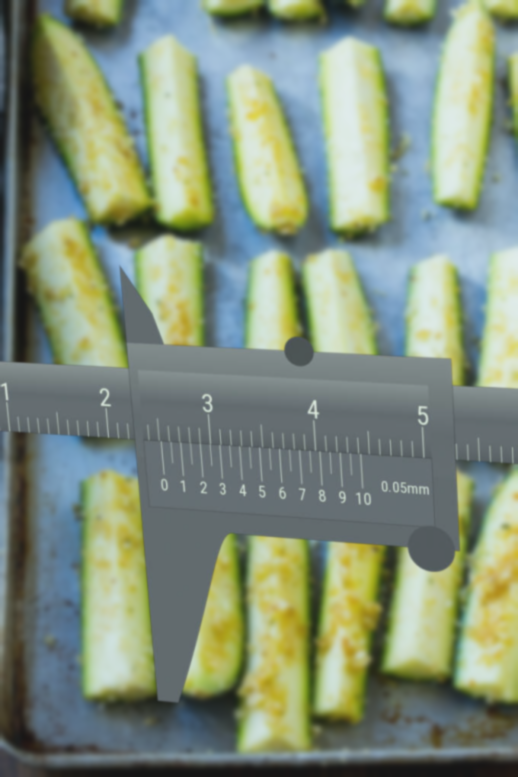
25.2 mm
